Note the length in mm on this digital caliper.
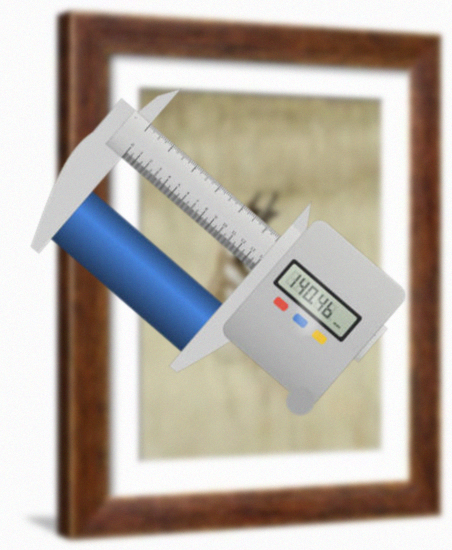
140.46 mm
